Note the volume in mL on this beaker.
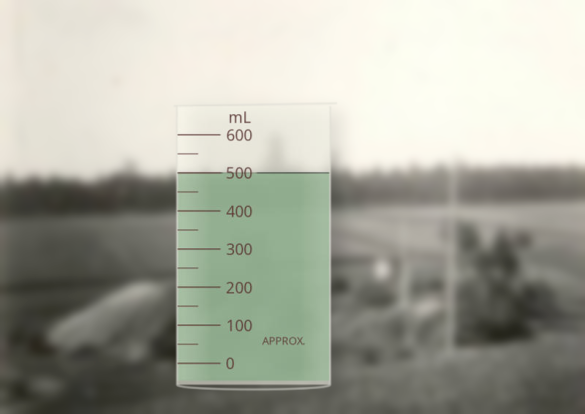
500 mL
